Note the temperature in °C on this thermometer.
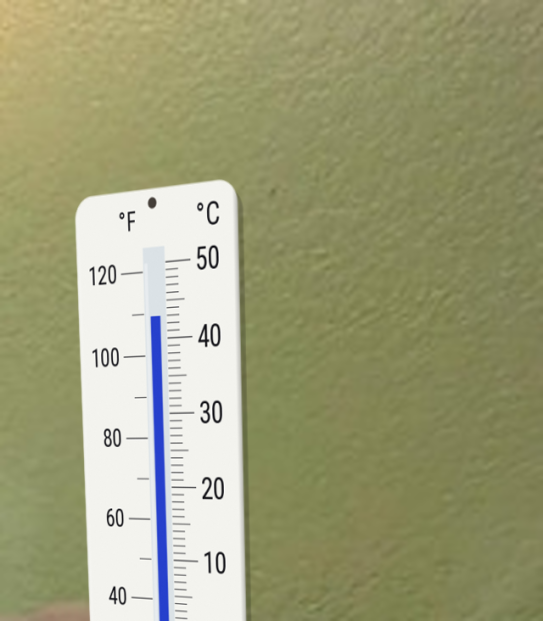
43 °C
